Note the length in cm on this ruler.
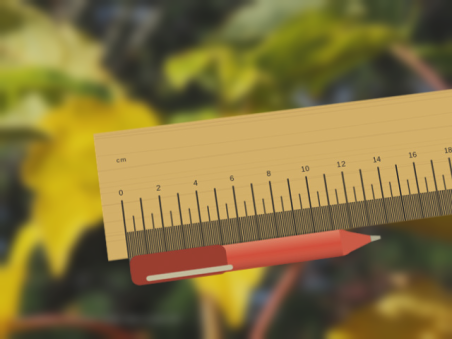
13.5 cm
